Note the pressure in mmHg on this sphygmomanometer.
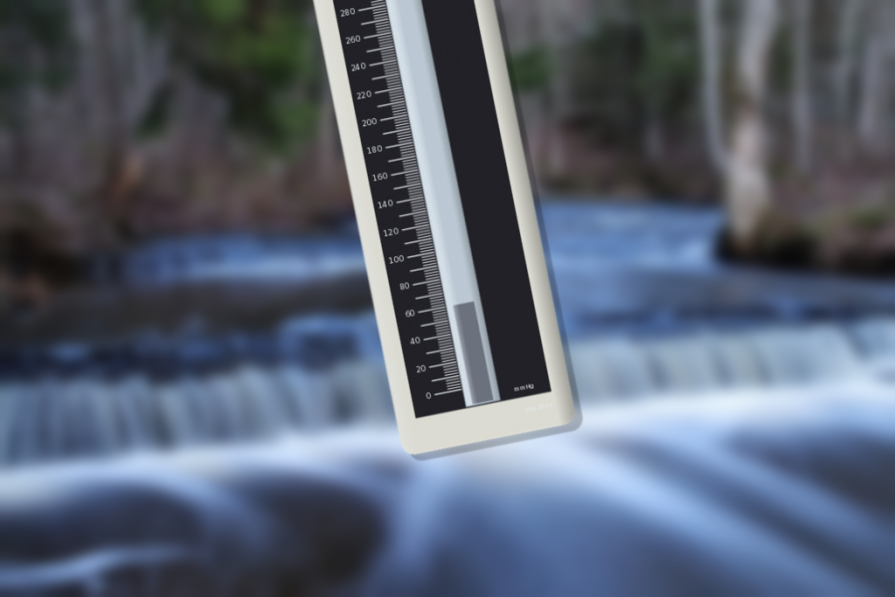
60 mmHg
